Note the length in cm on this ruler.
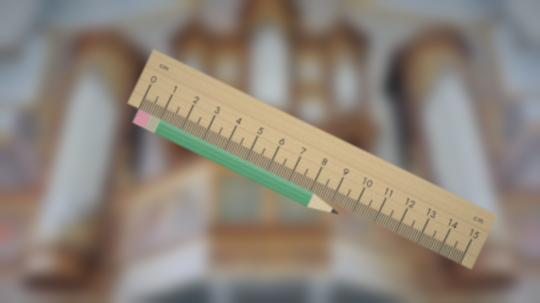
9.5 cm
